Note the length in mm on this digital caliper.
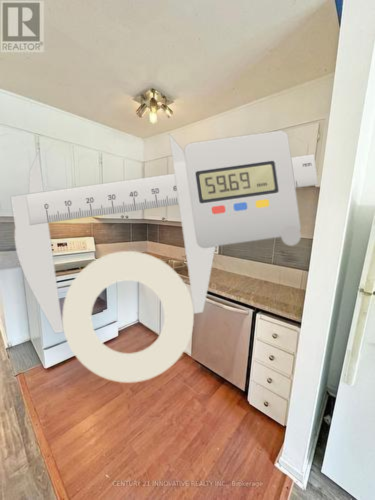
59.69 mm
